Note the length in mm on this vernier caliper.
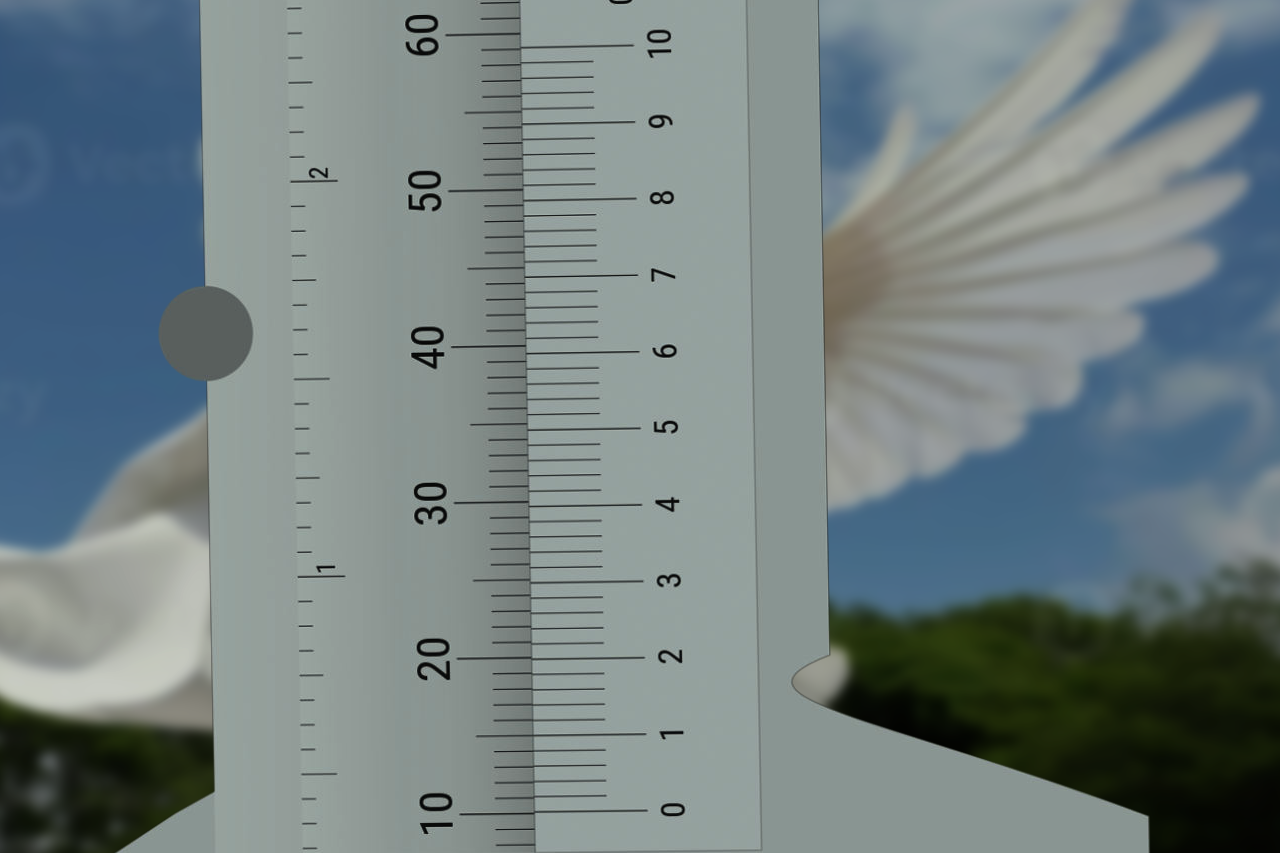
10.1 mm
